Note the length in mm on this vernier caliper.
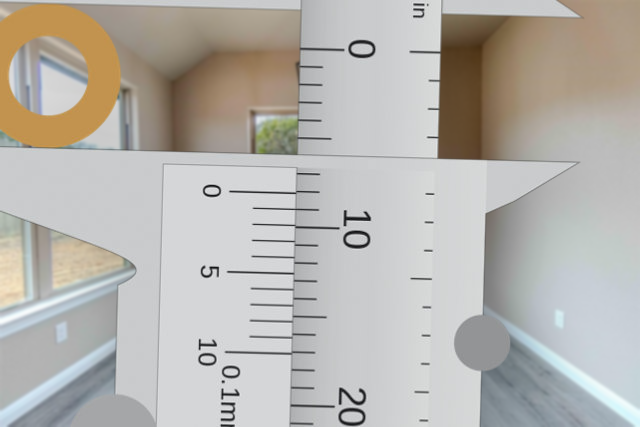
8.1 mm
